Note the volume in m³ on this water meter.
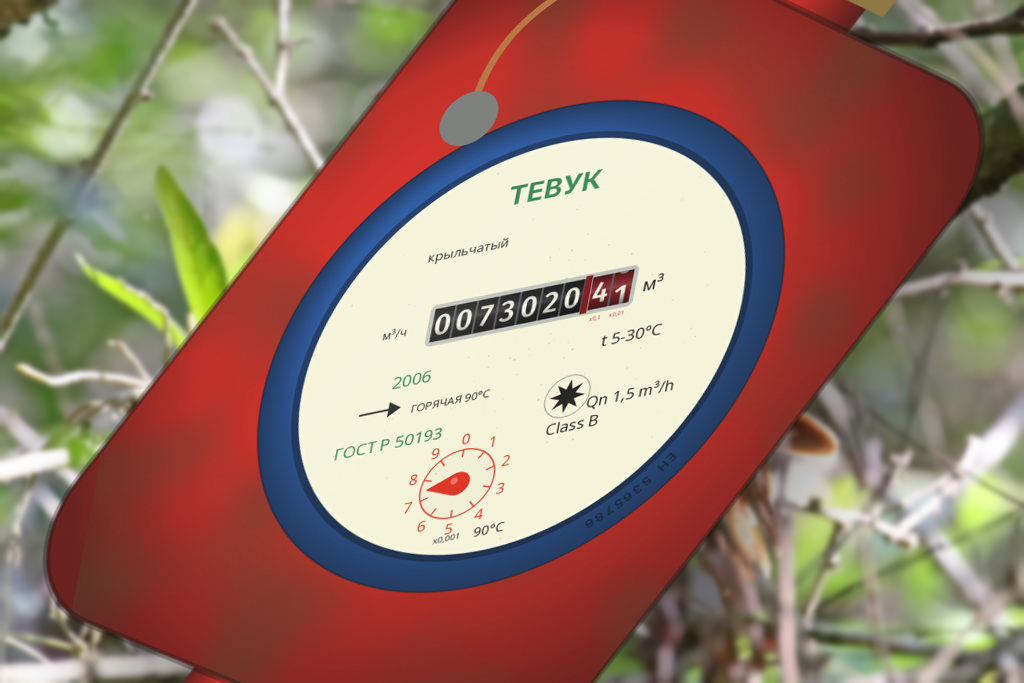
73020.407 m³
